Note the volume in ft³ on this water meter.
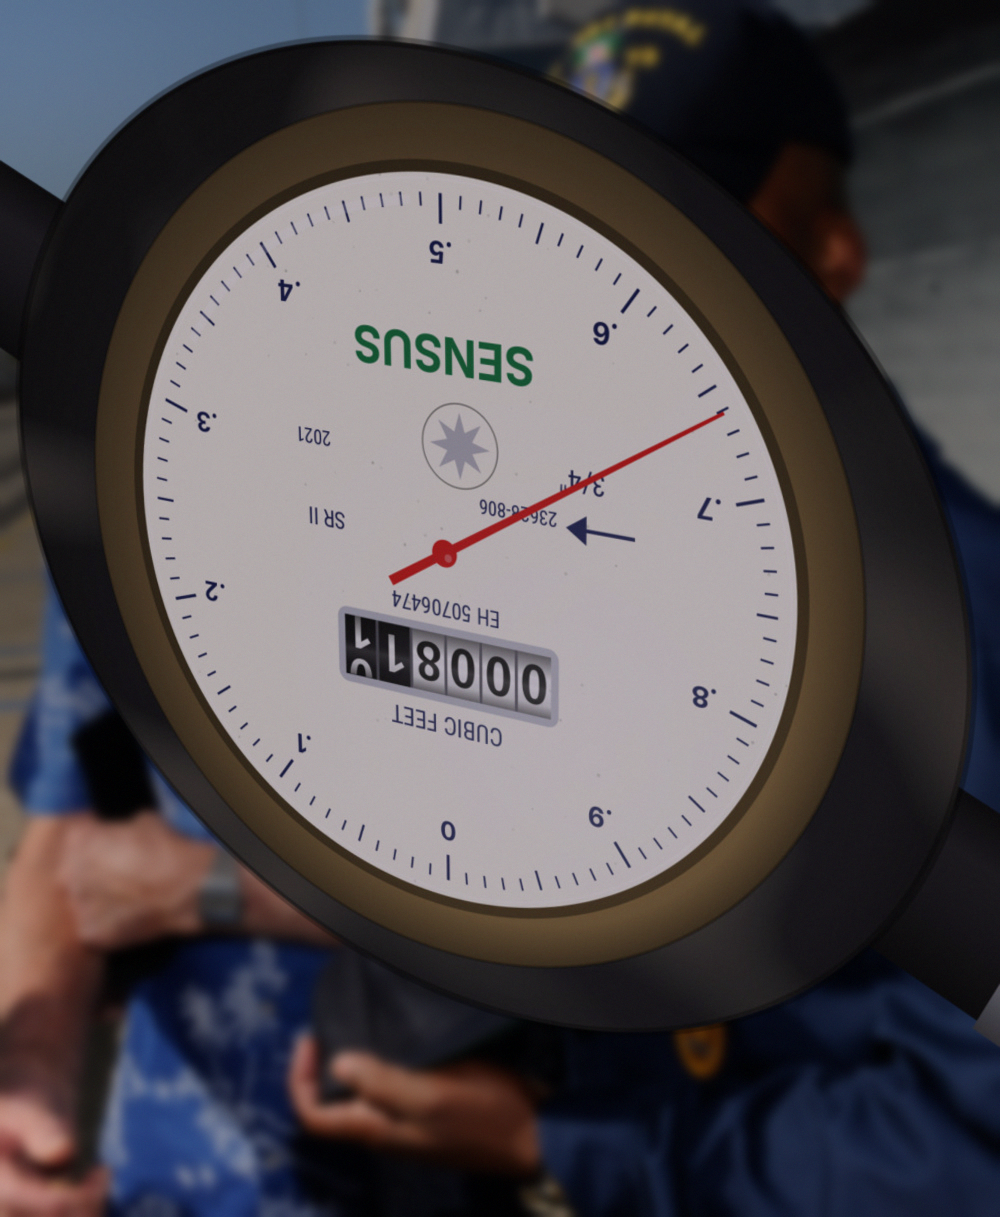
810.66 ft³
